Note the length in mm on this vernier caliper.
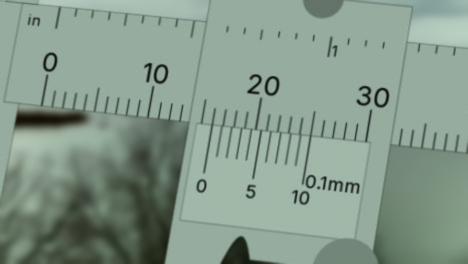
16.0 mm
